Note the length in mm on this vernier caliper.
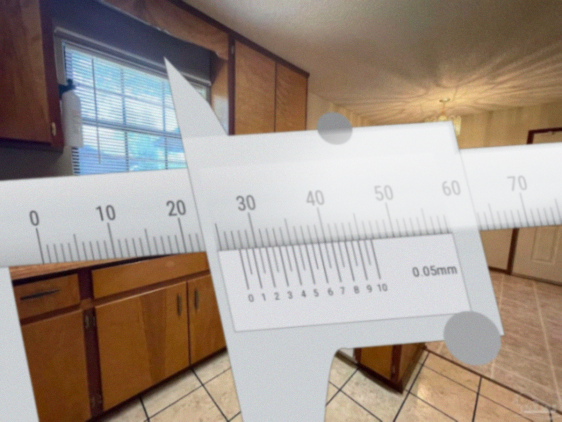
27.6 mm
